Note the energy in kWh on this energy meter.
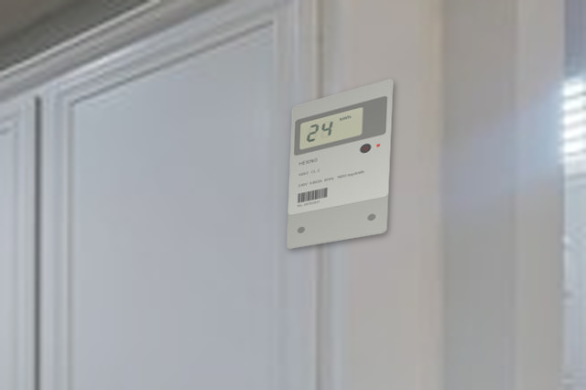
24 kWh
